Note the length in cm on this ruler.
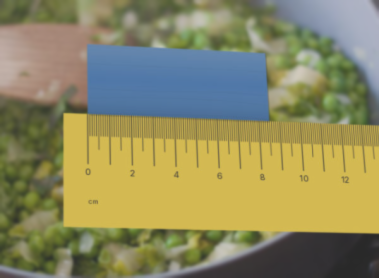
8.5 cm
